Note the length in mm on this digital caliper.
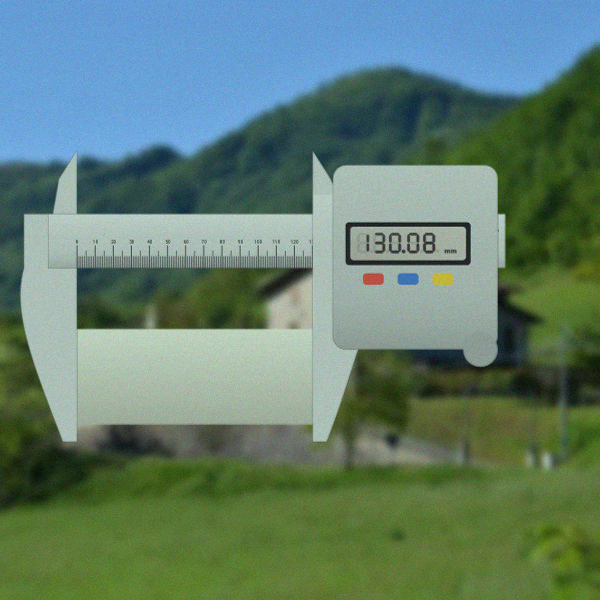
130.08 mm
